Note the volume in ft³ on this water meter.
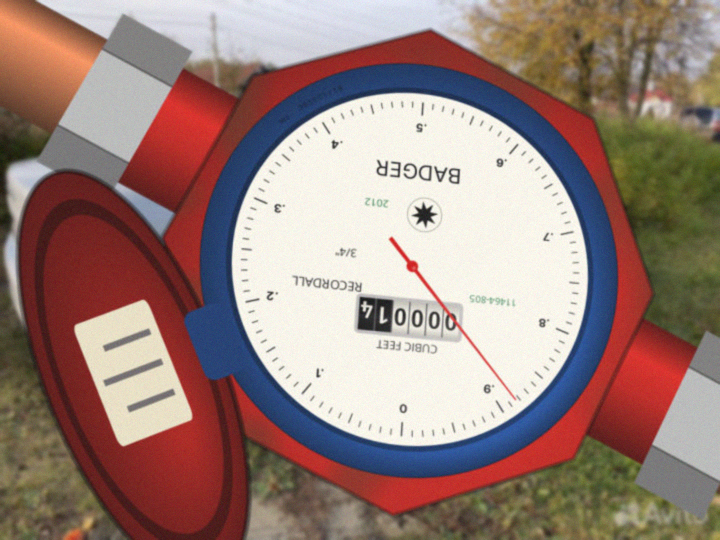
13.88 ft³
